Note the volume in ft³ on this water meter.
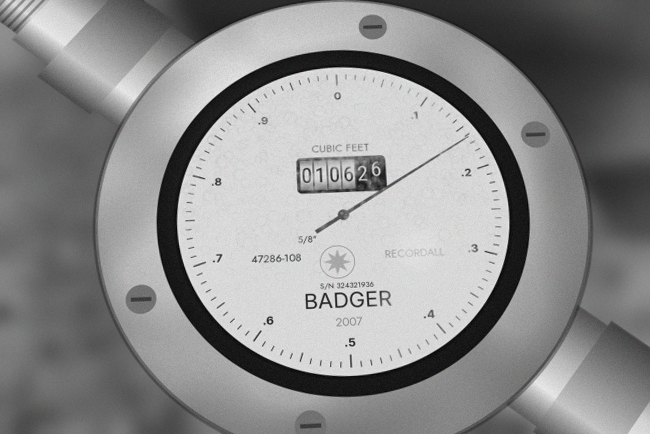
10626.16 ft³
